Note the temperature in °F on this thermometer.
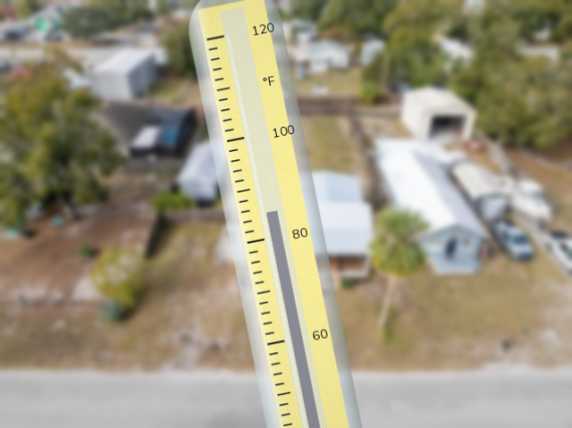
85 °F
